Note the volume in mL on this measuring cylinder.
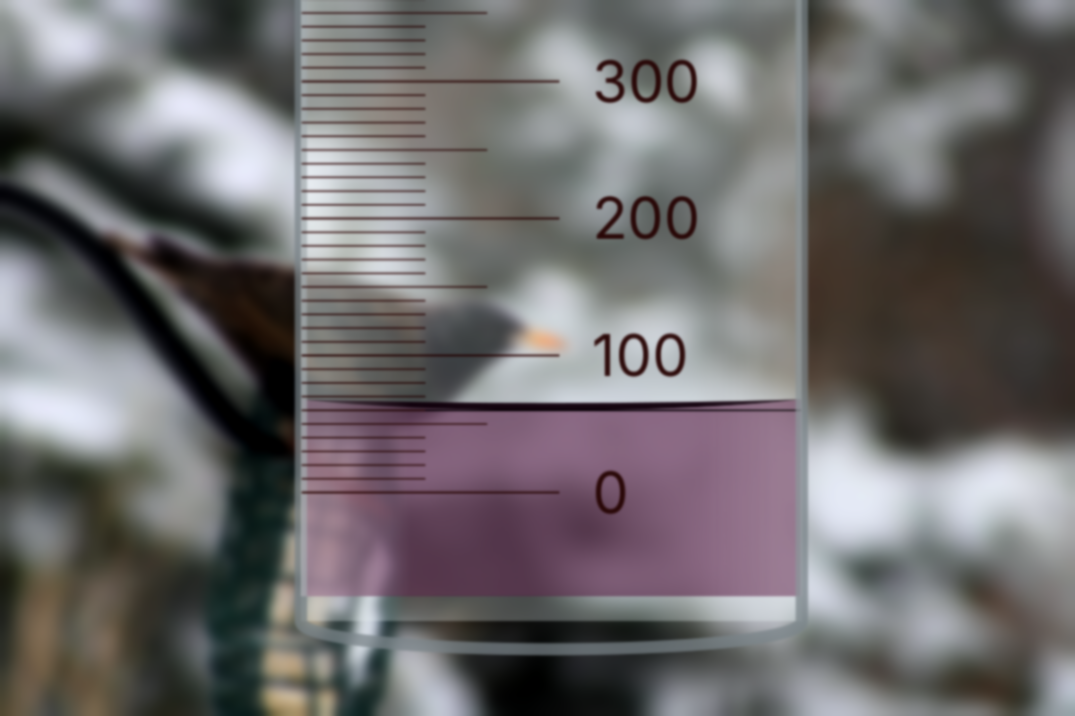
60 mL
